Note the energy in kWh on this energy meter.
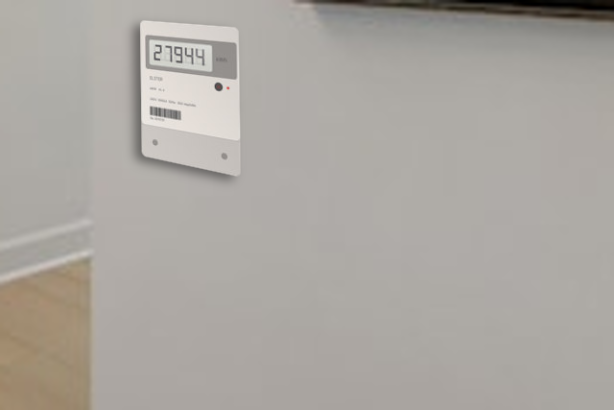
27944 kWh
